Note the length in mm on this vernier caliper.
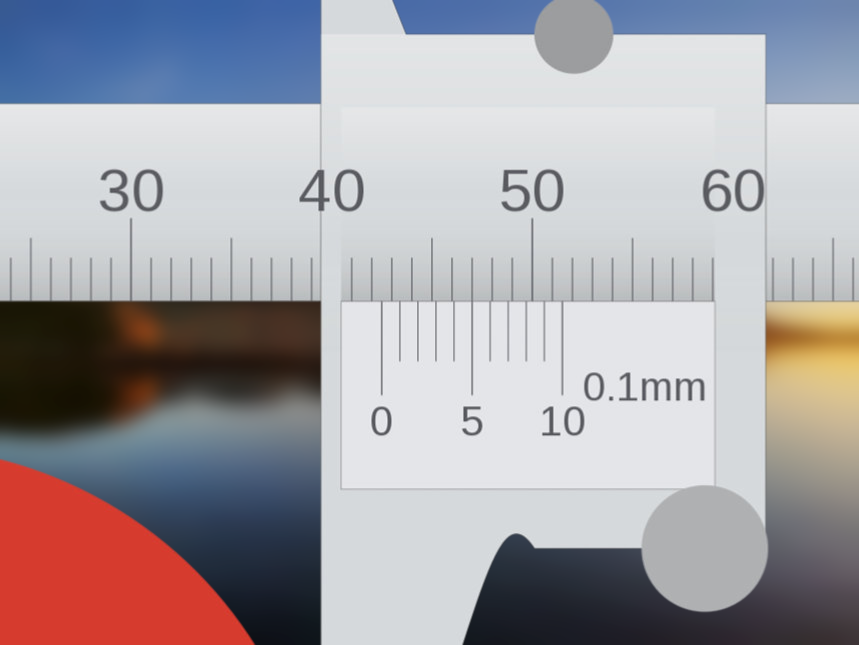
42.5 mm
